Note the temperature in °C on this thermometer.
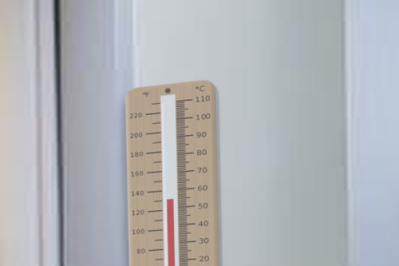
55 °C
